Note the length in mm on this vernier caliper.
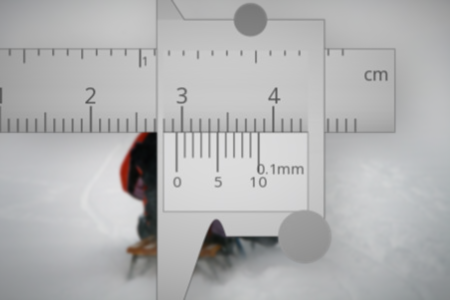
29.4 mm
